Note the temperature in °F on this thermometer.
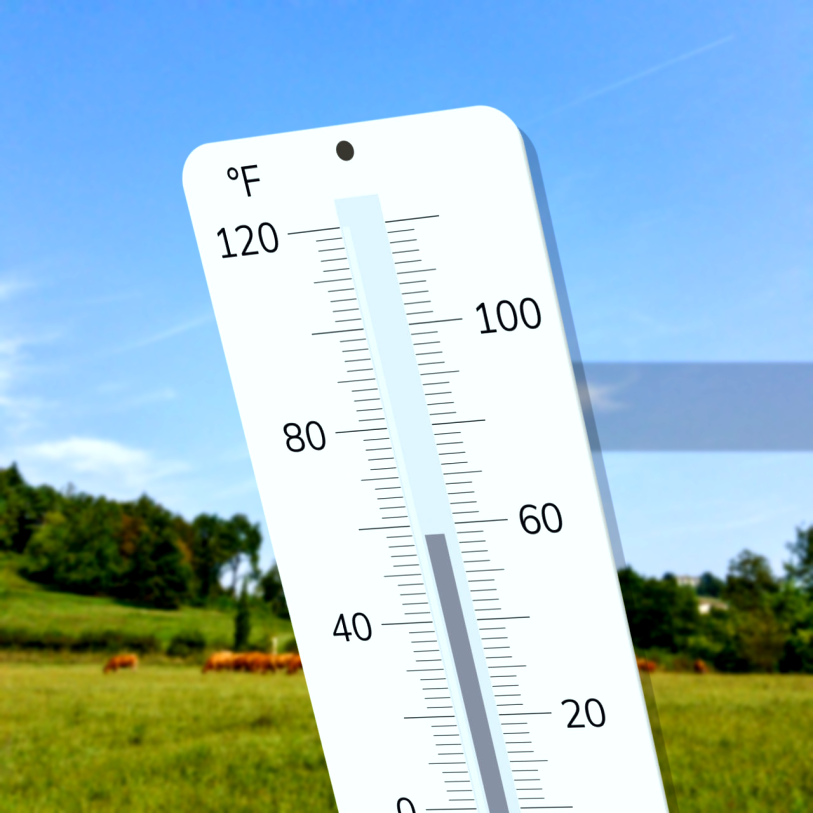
58 °F
